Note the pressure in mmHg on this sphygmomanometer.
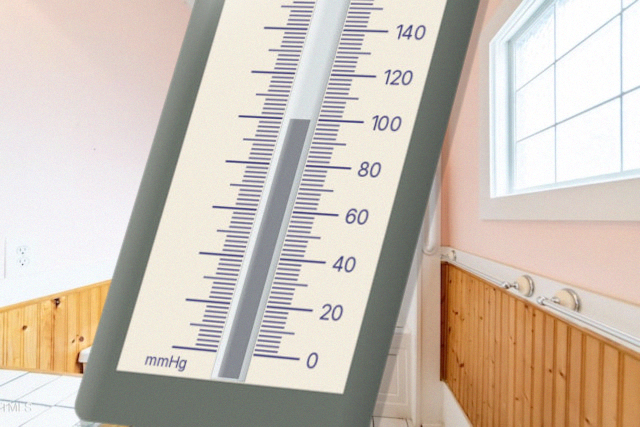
100 mmHg
